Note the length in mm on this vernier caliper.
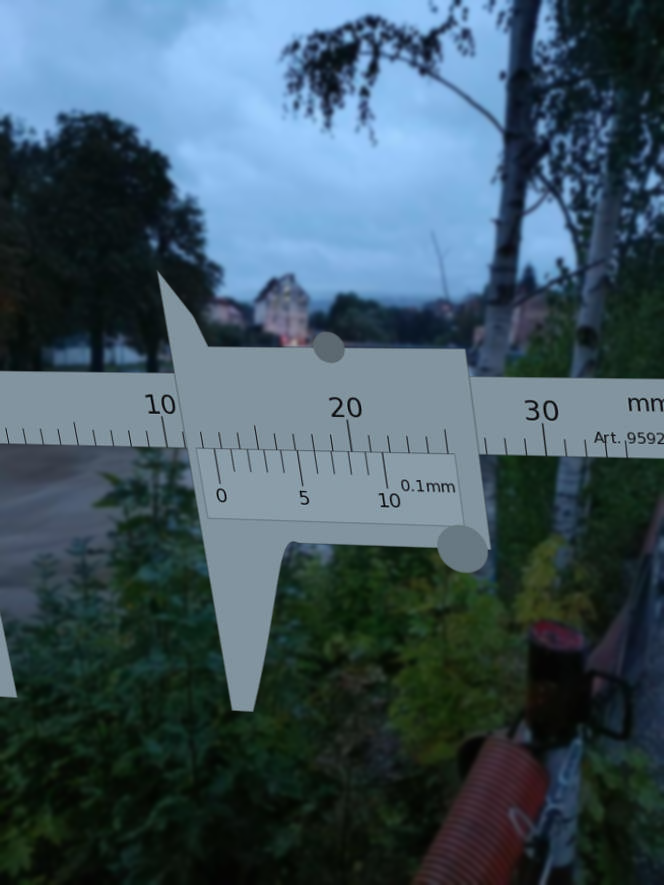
12.6 mm
